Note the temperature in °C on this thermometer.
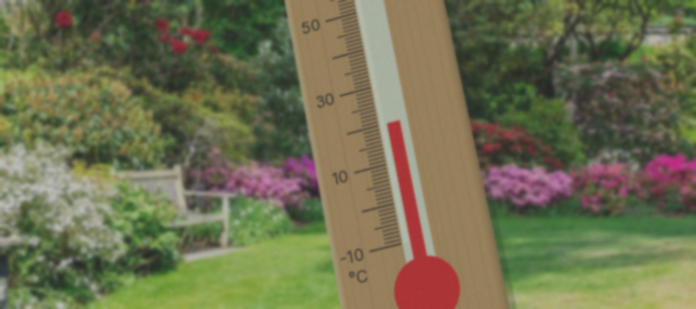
20 °C
